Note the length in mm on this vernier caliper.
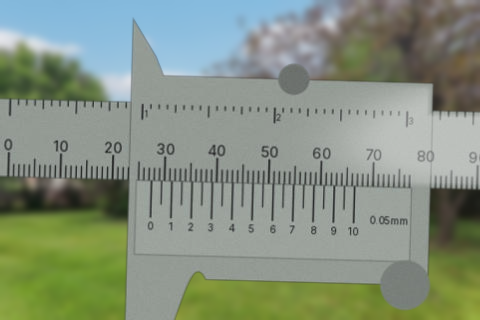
27.5 mm
